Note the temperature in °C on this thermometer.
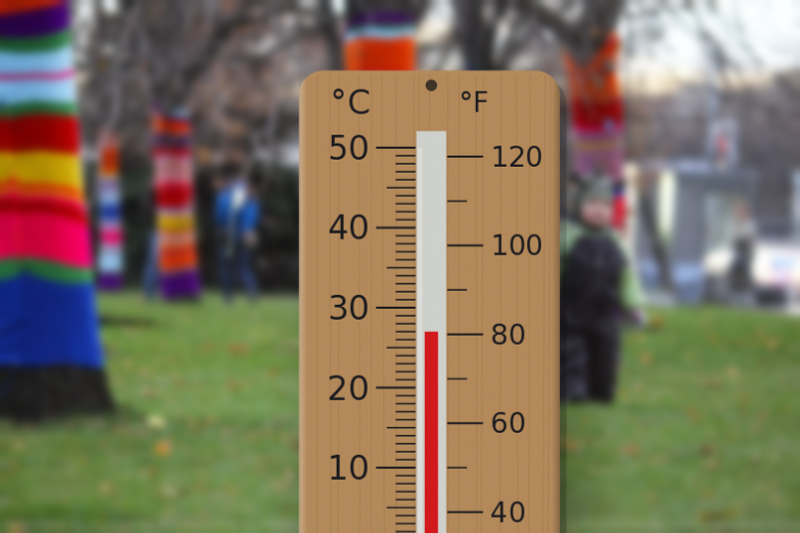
27 °C
